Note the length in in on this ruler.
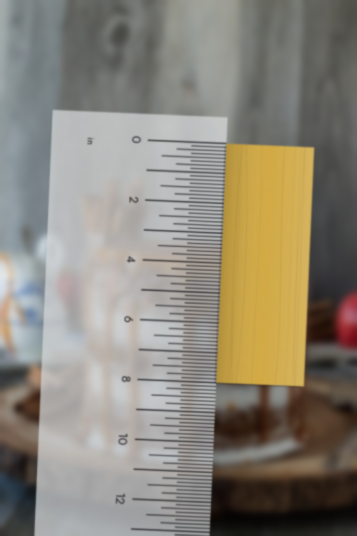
8 in
